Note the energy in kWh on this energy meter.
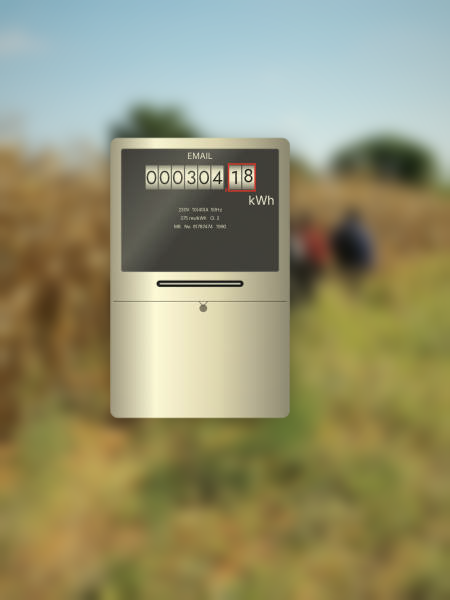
304.18 kWh
